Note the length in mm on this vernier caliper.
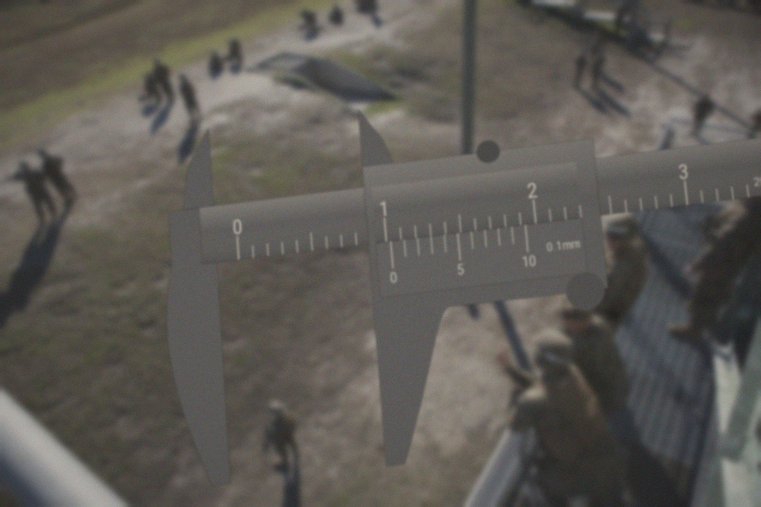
10.3 mm
